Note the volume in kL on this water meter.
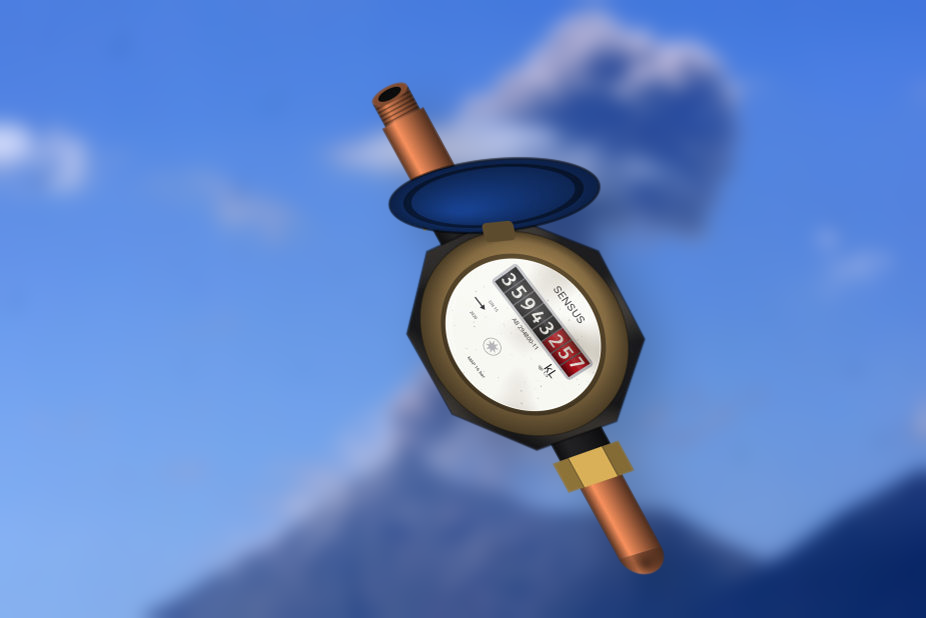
35943.257 kL
